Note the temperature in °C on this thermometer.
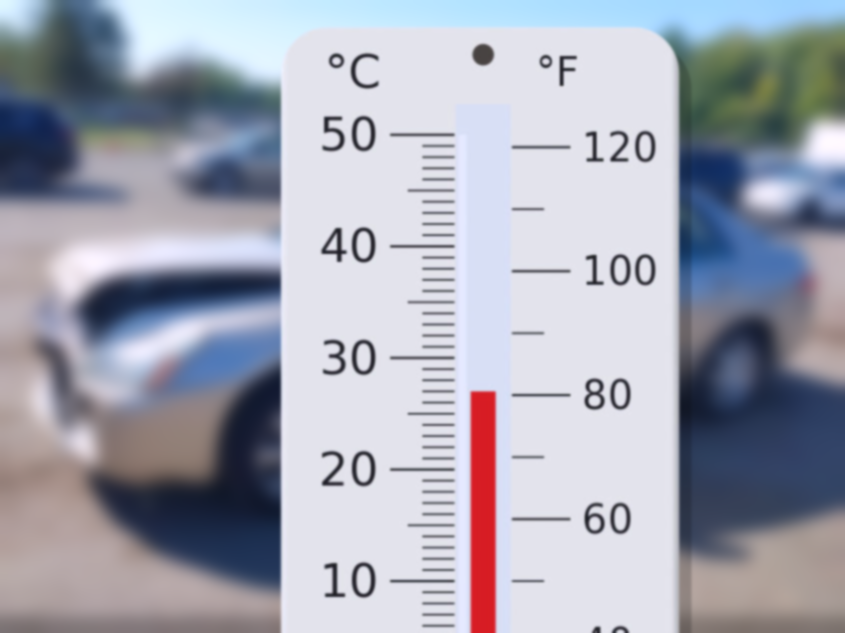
27 °C
